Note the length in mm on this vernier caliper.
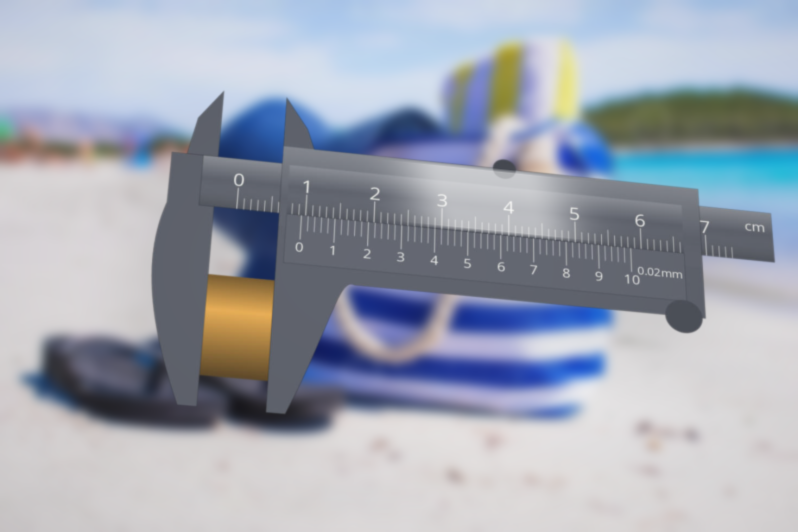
9.4 mm
